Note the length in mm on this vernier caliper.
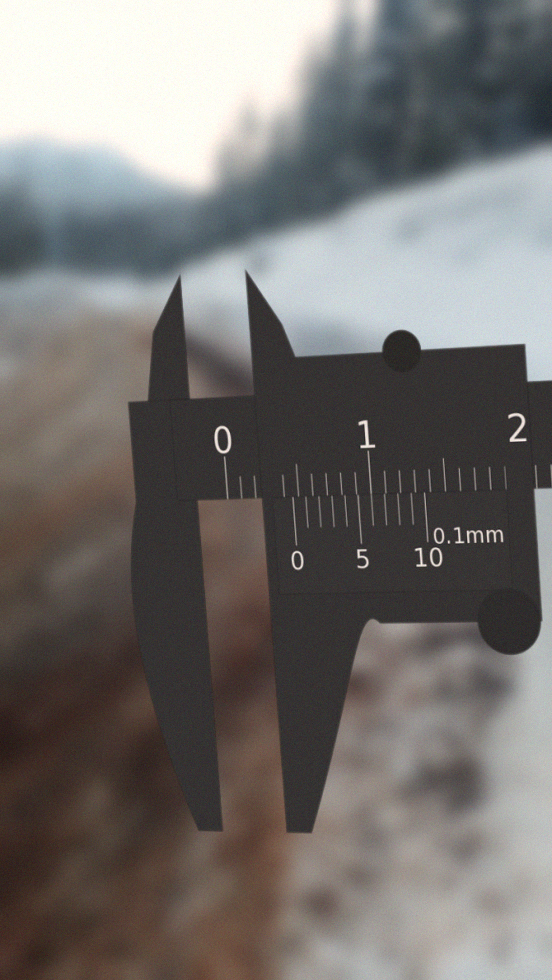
4.6 mm
